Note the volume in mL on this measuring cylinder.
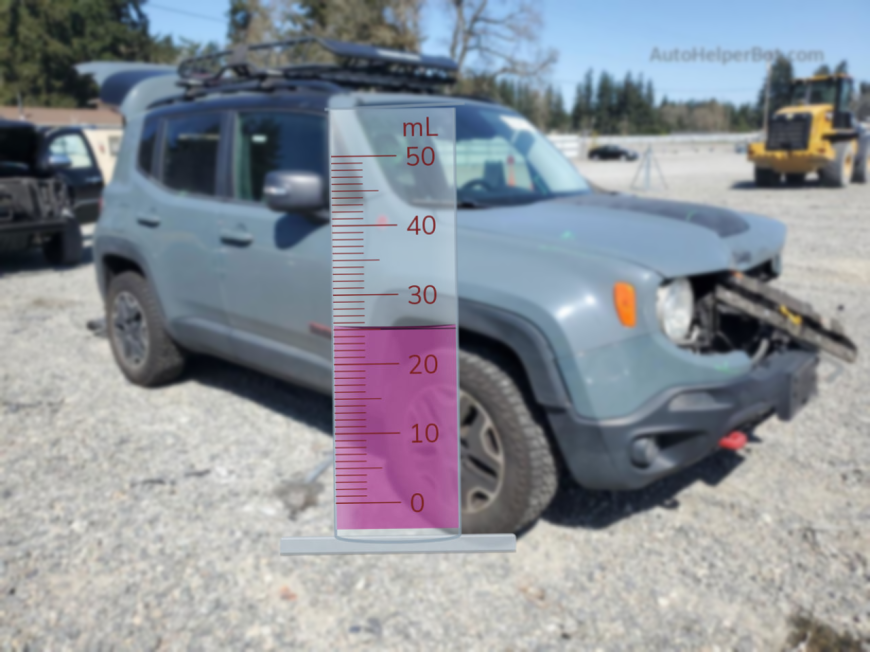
25 mL
